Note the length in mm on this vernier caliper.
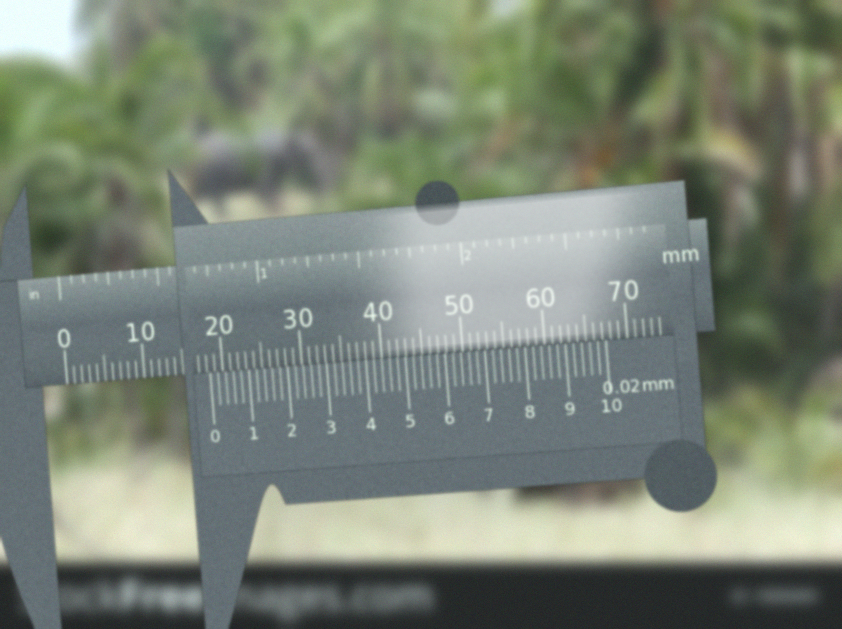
18.4 mm
